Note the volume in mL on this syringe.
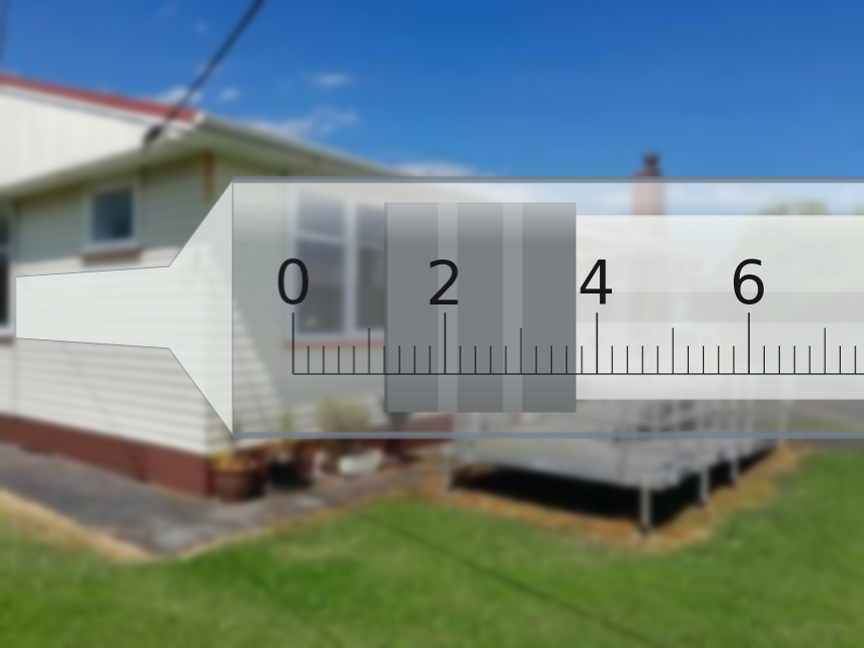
1.2 mL
